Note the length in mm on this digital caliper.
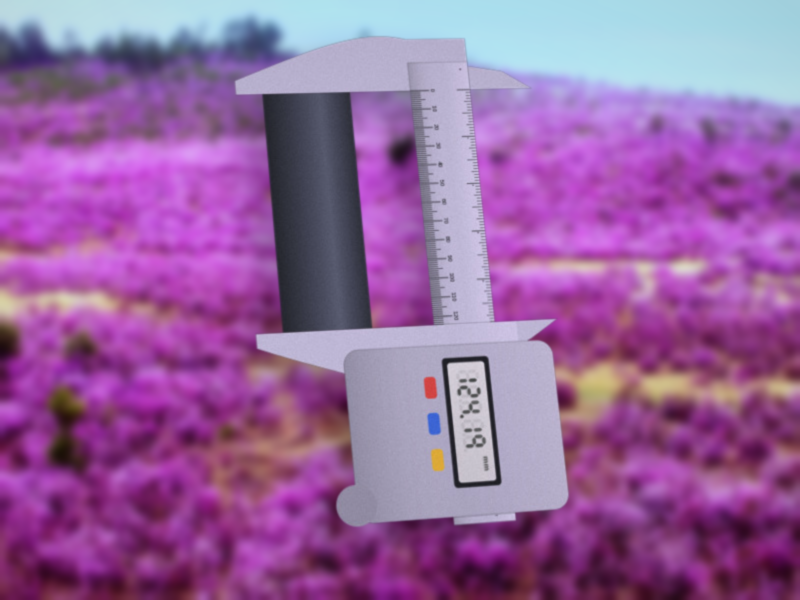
124.19 mm
